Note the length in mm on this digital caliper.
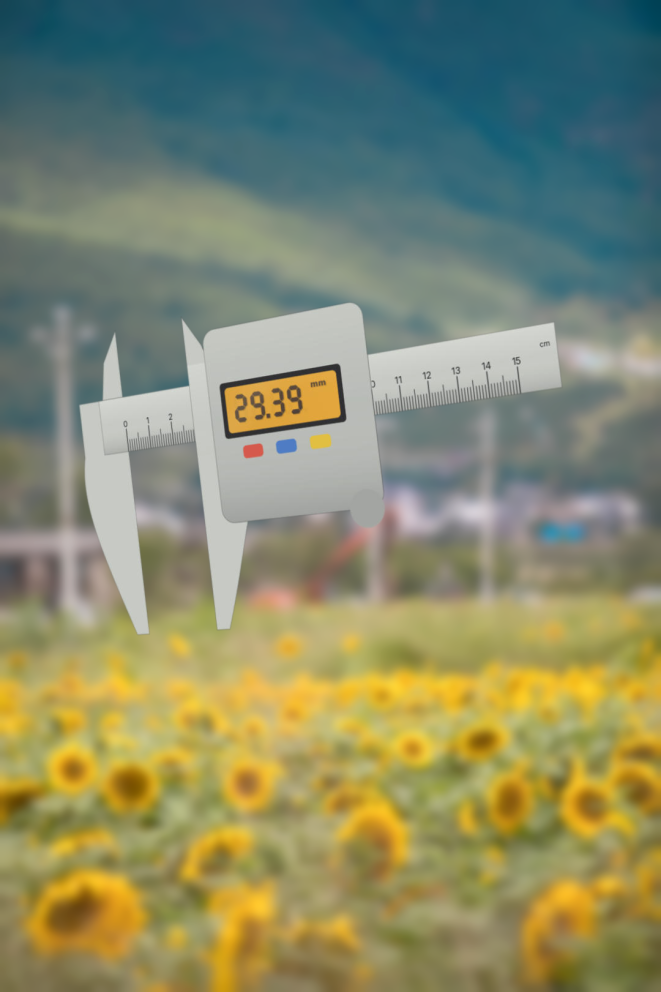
29.39 mm
